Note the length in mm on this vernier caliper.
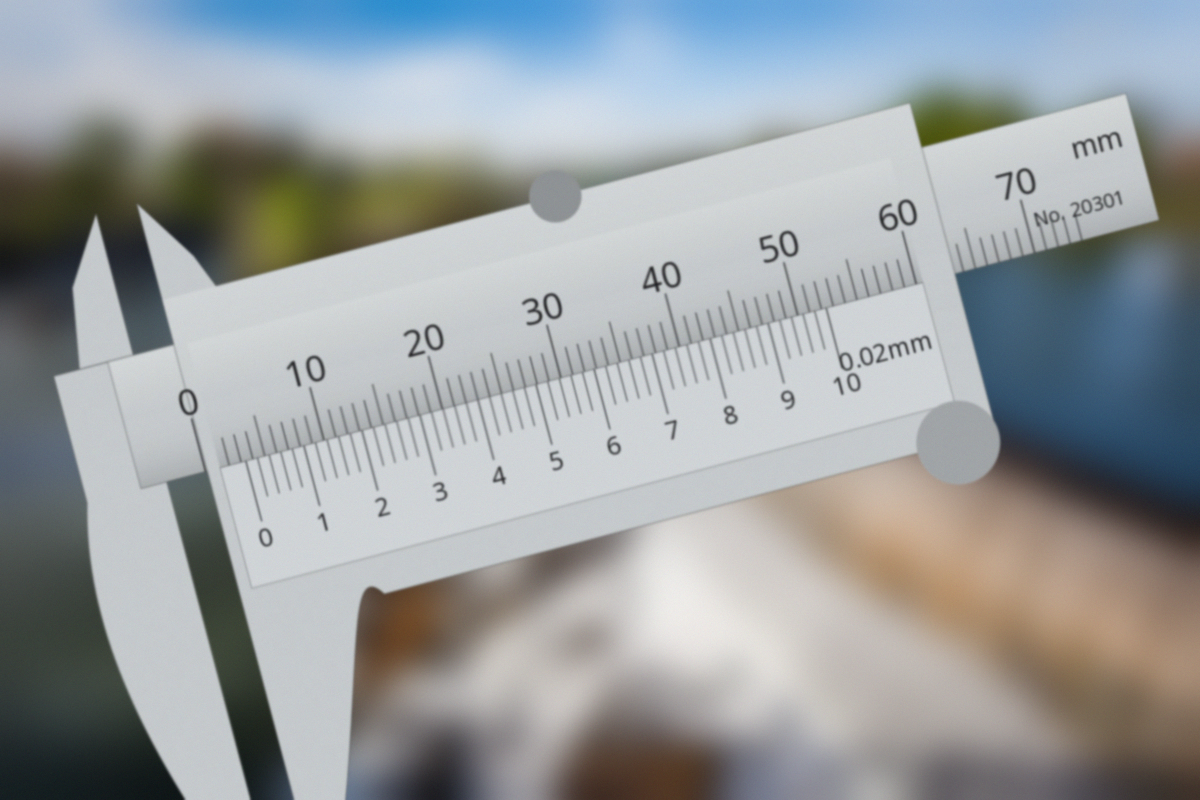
3.4 mm
